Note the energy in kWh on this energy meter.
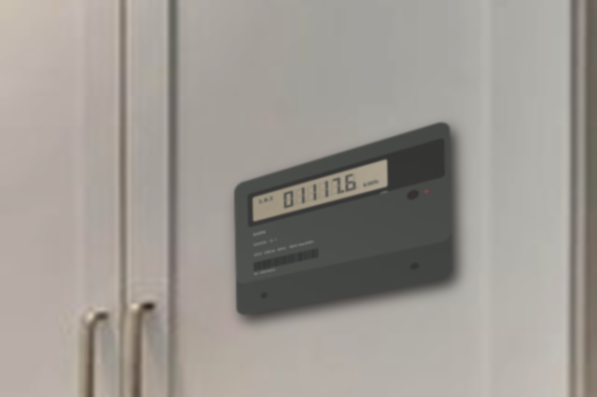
1117.6 kWh
